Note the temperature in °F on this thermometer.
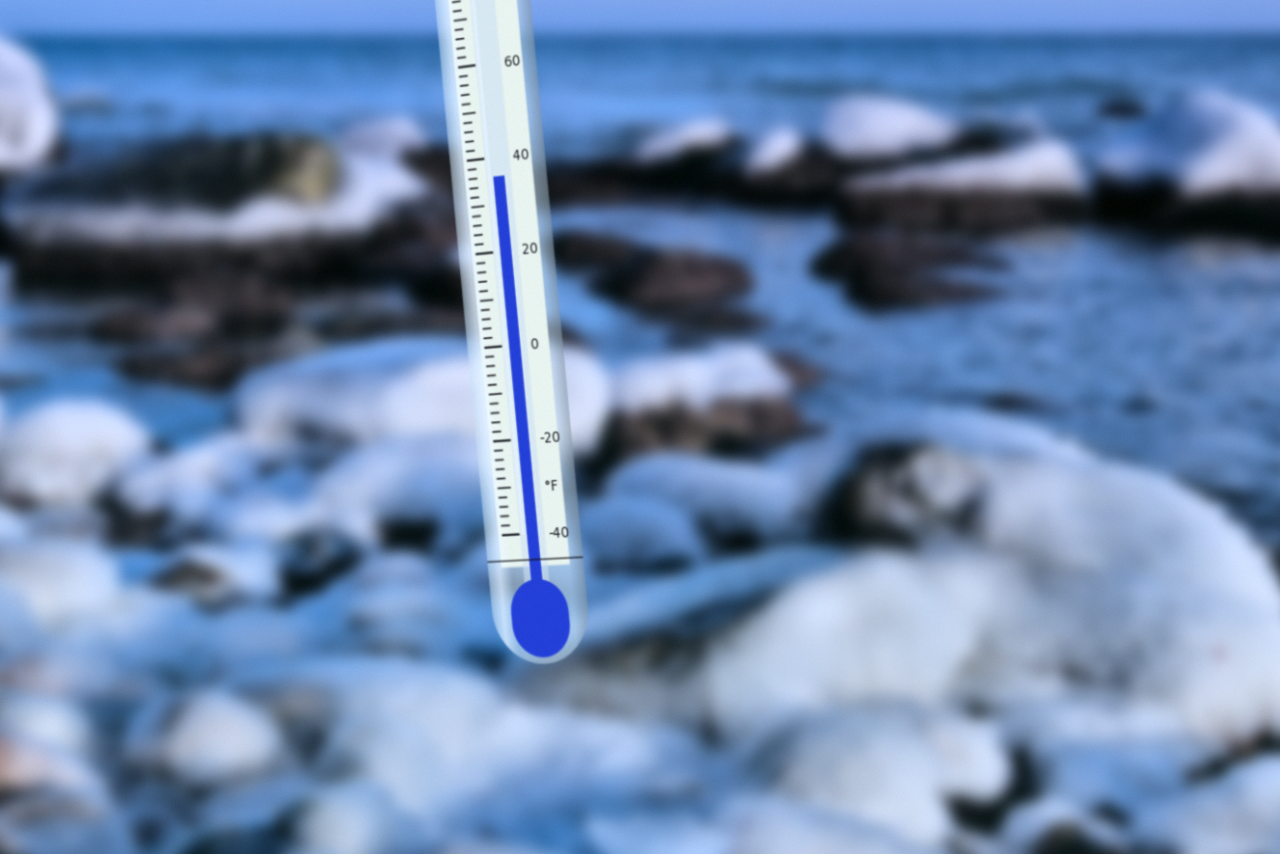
36 °F
